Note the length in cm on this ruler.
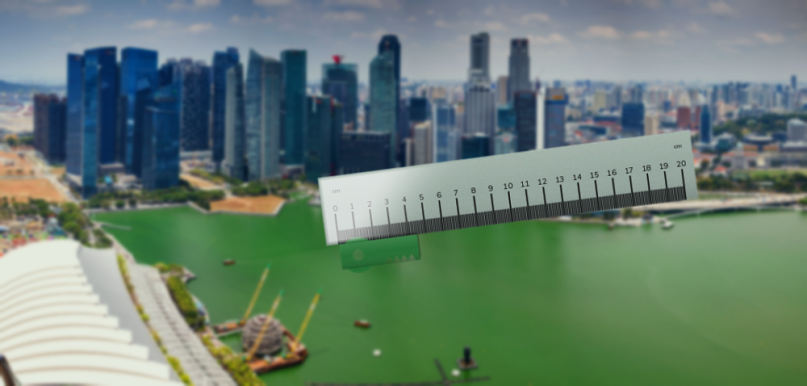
4.5 cm
